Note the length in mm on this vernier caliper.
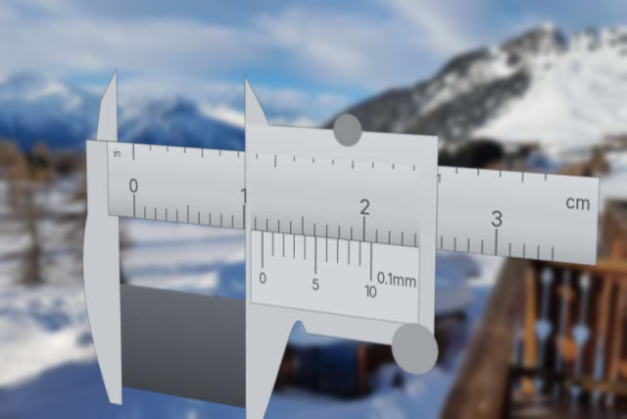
11.6 mm
